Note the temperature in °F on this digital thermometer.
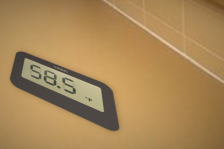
58.5 °F
